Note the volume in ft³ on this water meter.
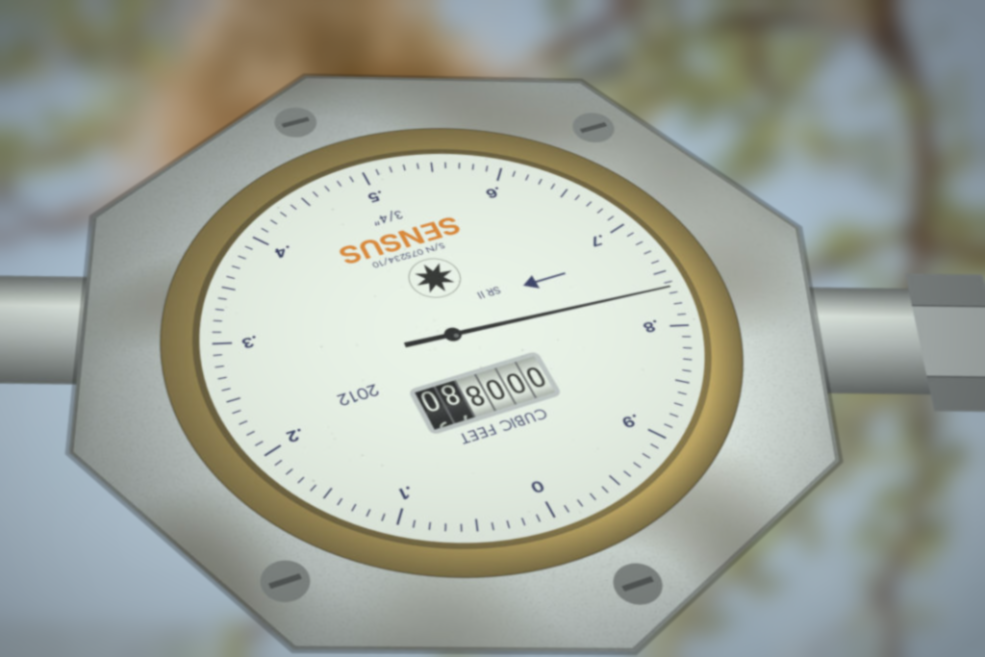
879.76 ft³
